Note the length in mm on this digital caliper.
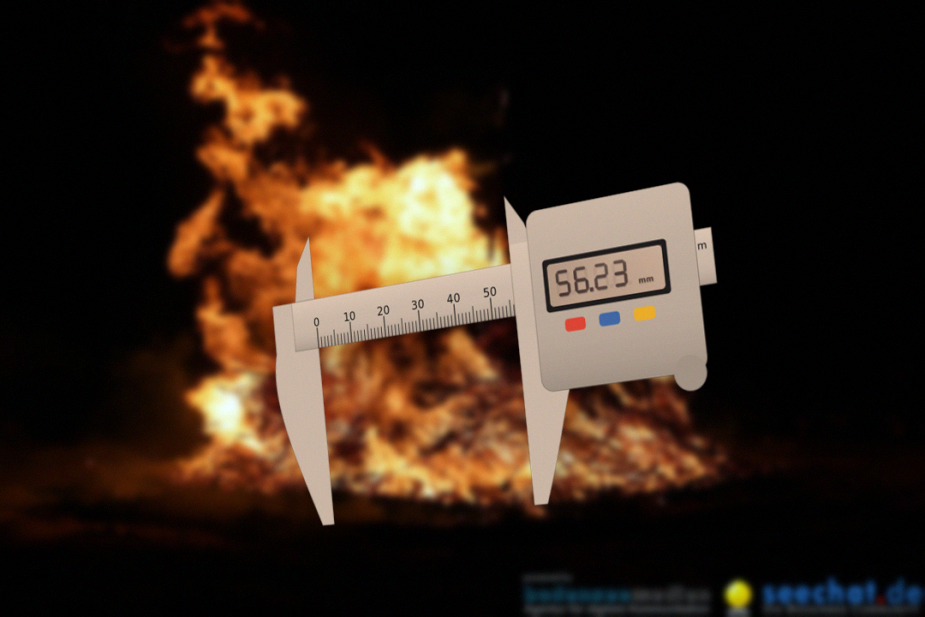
56.23 mm
